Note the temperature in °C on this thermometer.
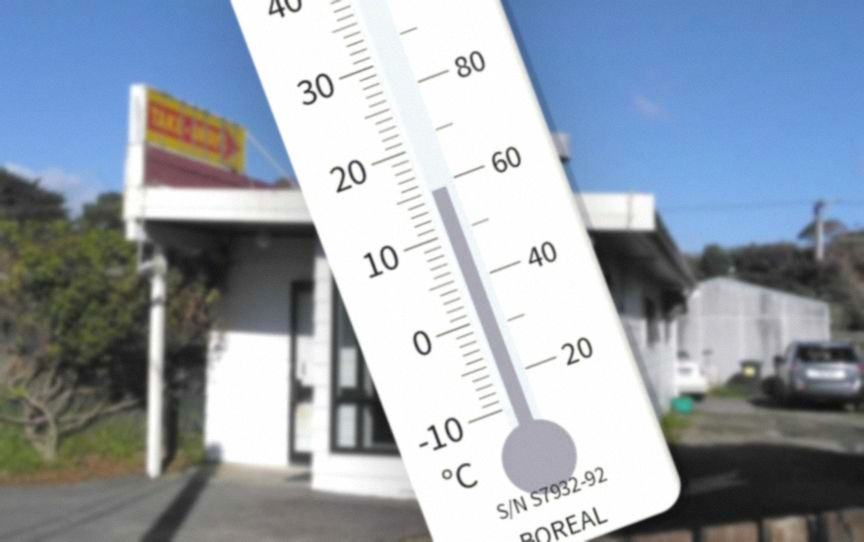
15 °C
